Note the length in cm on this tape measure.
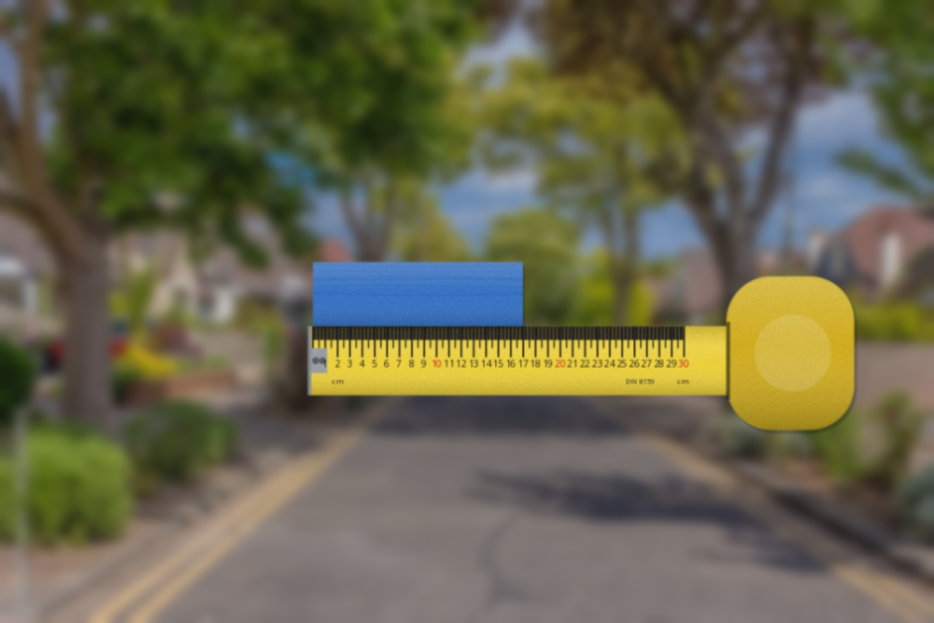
17 cm
